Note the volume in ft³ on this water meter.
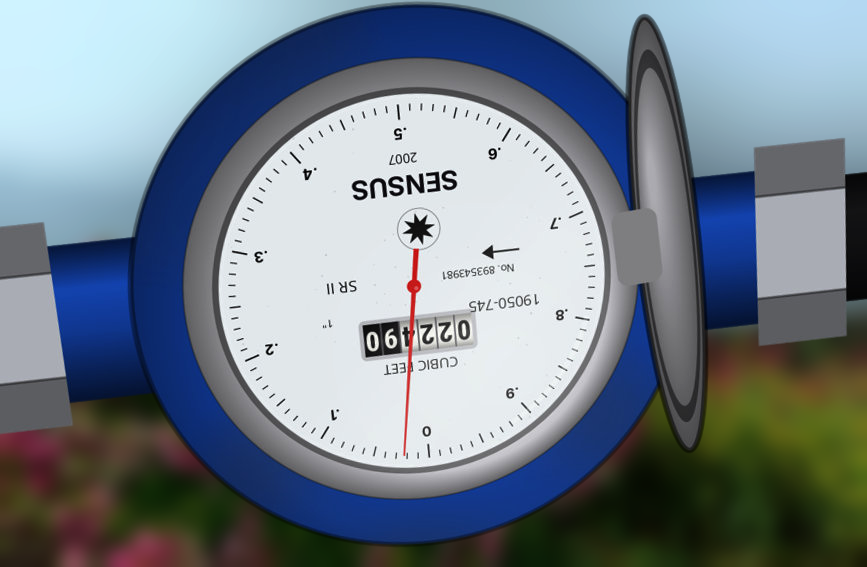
22490.02 ft³
